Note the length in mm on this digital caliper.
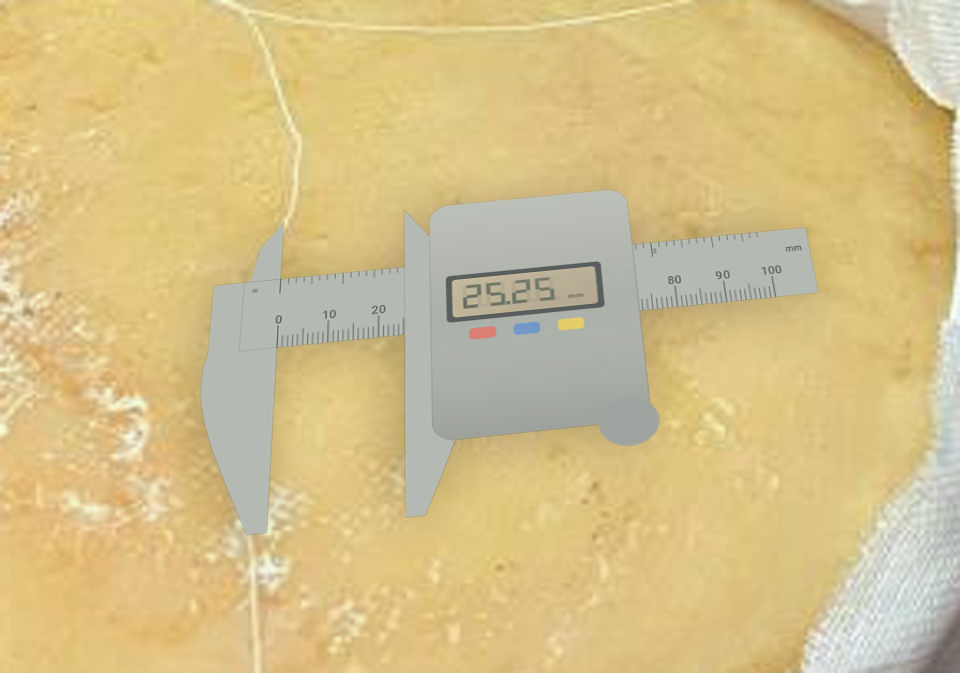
25.25 mm
